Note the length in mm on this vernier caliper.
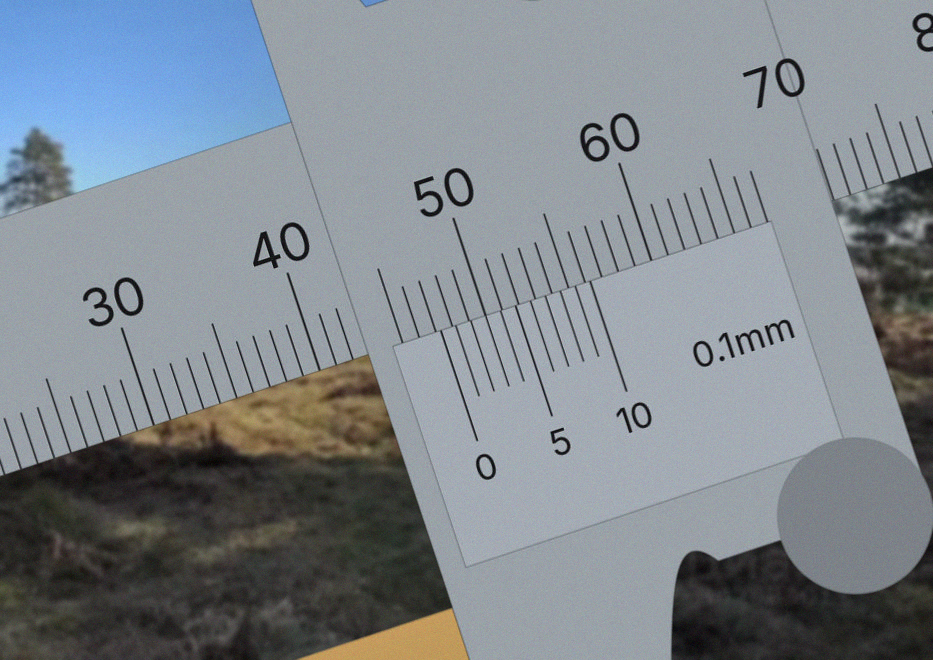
47.3 mm
